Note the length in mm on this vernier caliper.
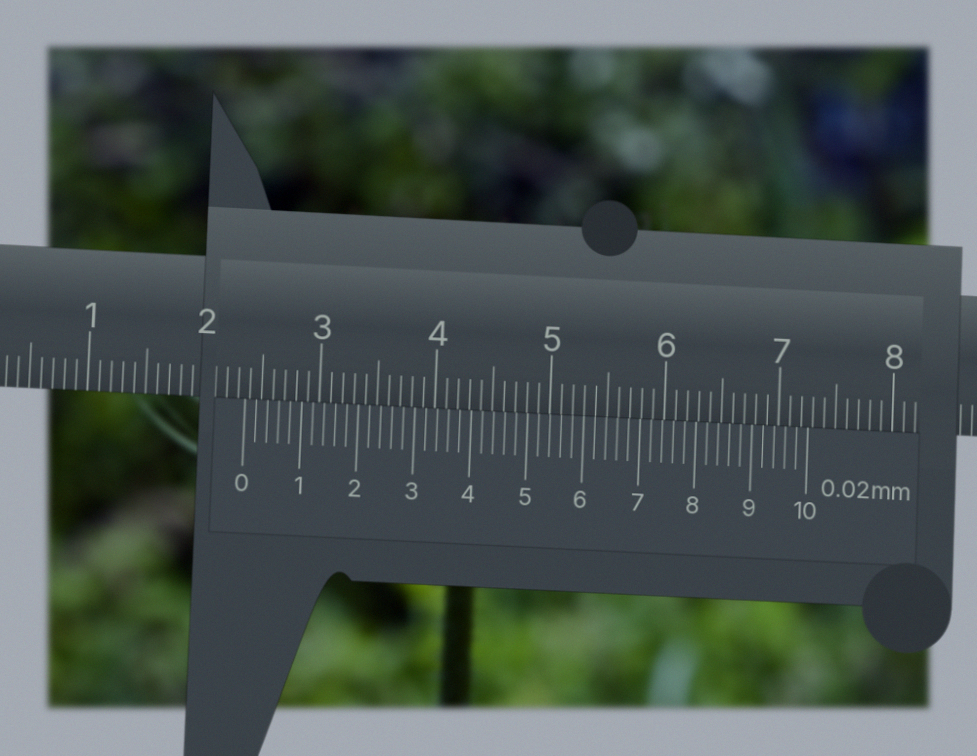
23.6 mm
